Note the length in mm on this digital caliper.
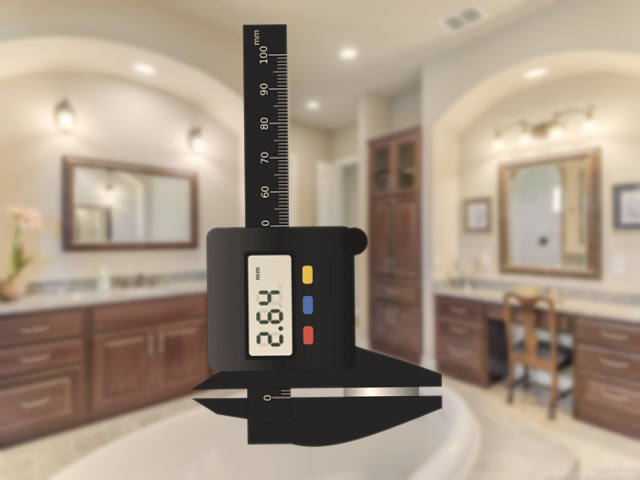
2.64 mm
